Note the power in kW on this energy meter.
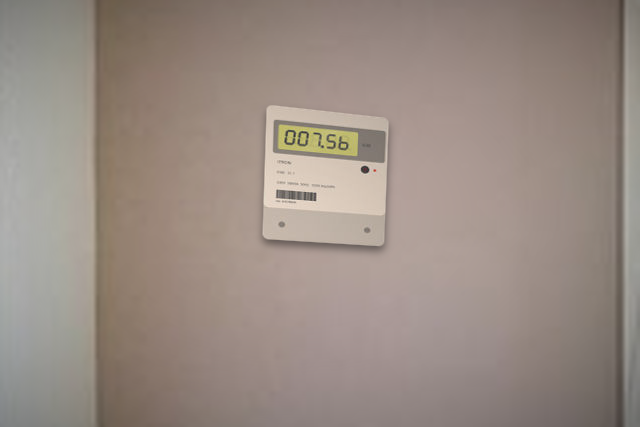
7.56 kW
